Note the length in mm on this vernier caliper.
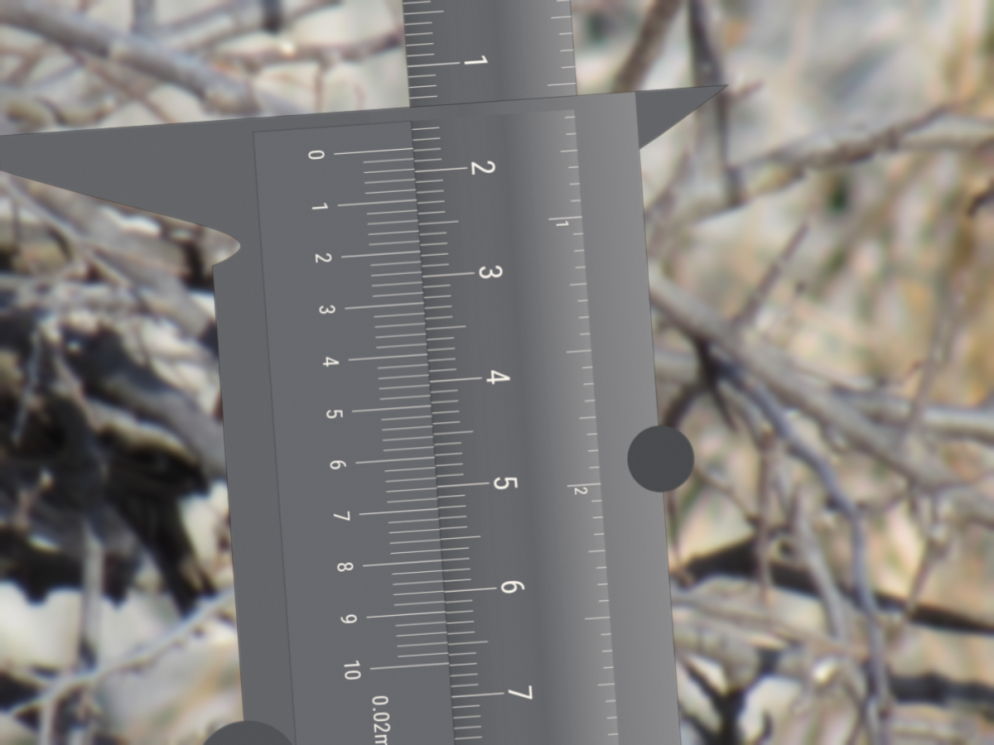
17.8 mm
